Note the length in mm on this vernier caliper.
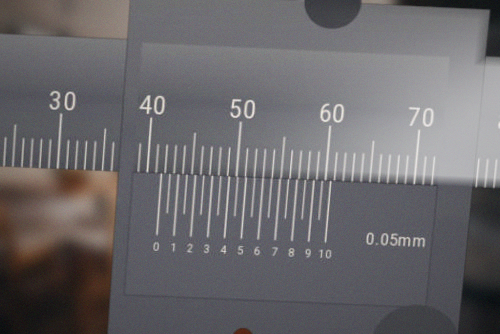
41.6 mm
